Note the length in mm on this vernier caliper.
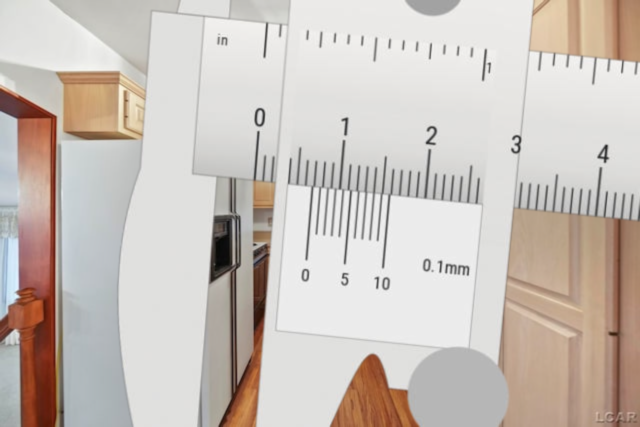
6.8 mm
